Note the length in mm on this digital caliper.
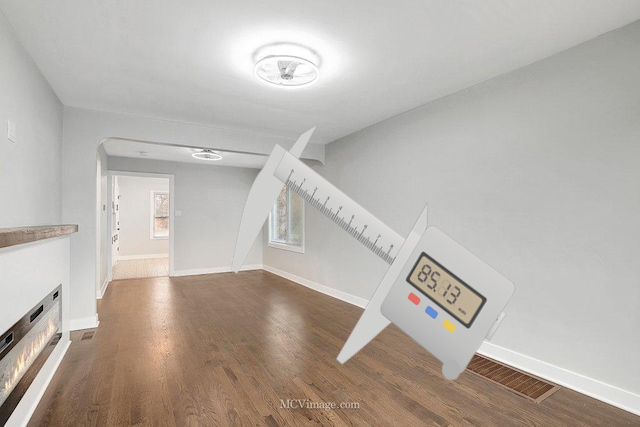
85.13 mm
